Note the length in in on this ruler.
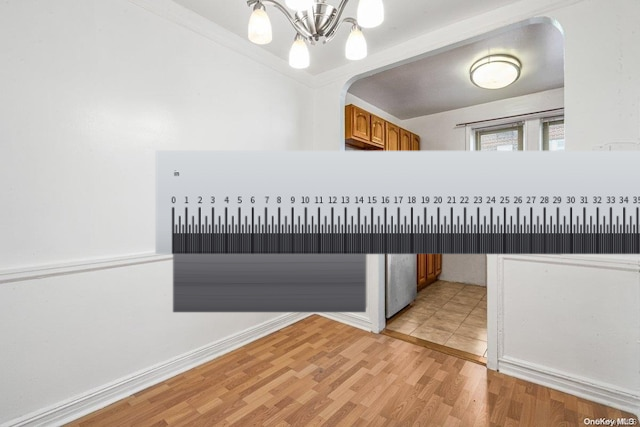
14.5 in
